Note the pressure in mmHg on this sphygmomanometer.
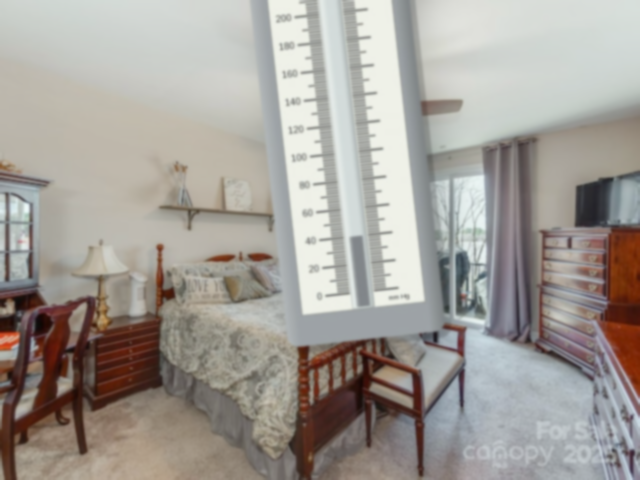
40 mmHg
